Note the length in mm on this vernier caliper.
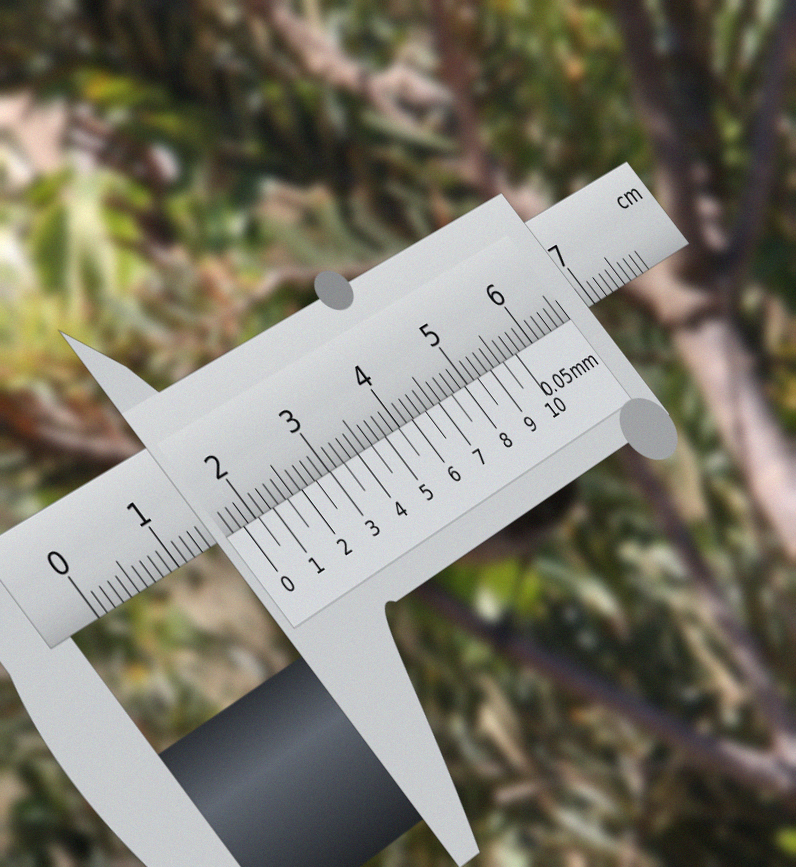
18.4 mm
